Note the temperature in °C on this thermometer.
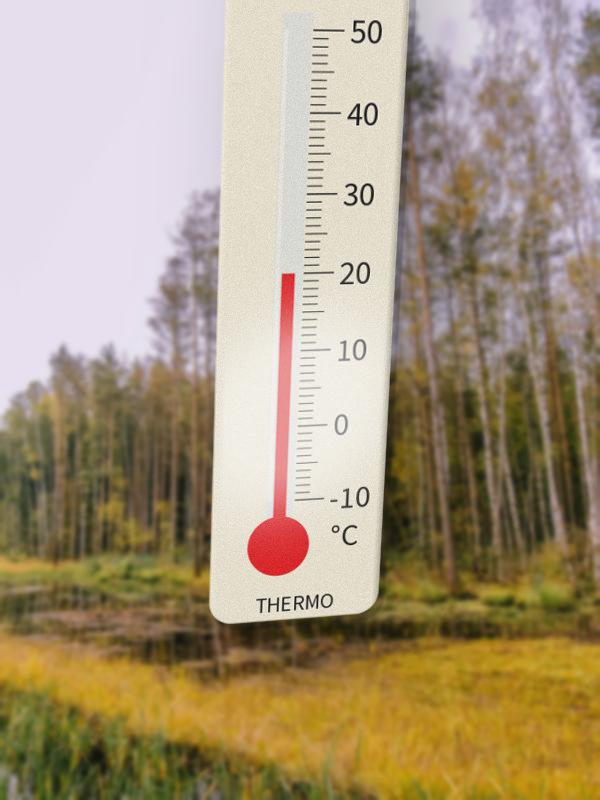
20 °C
